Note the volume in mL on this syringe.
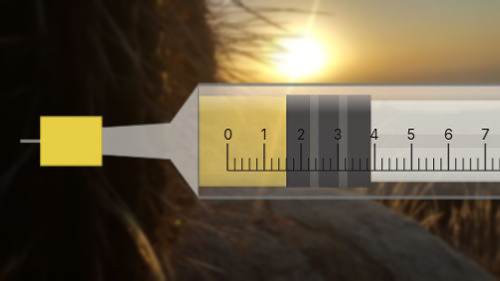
1.6 mL
